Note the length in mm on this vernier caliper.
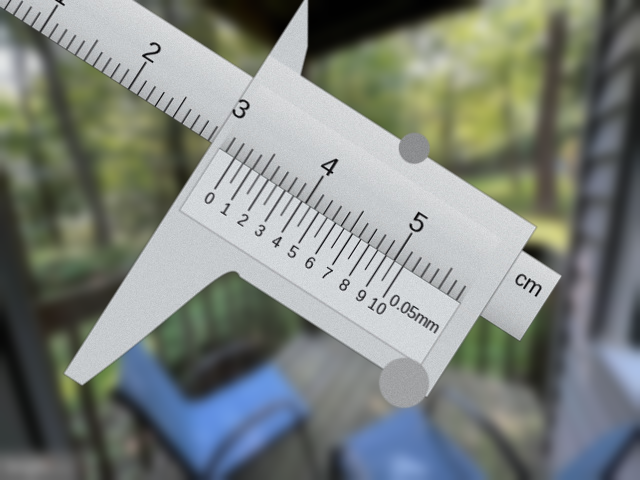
32.0 mm
